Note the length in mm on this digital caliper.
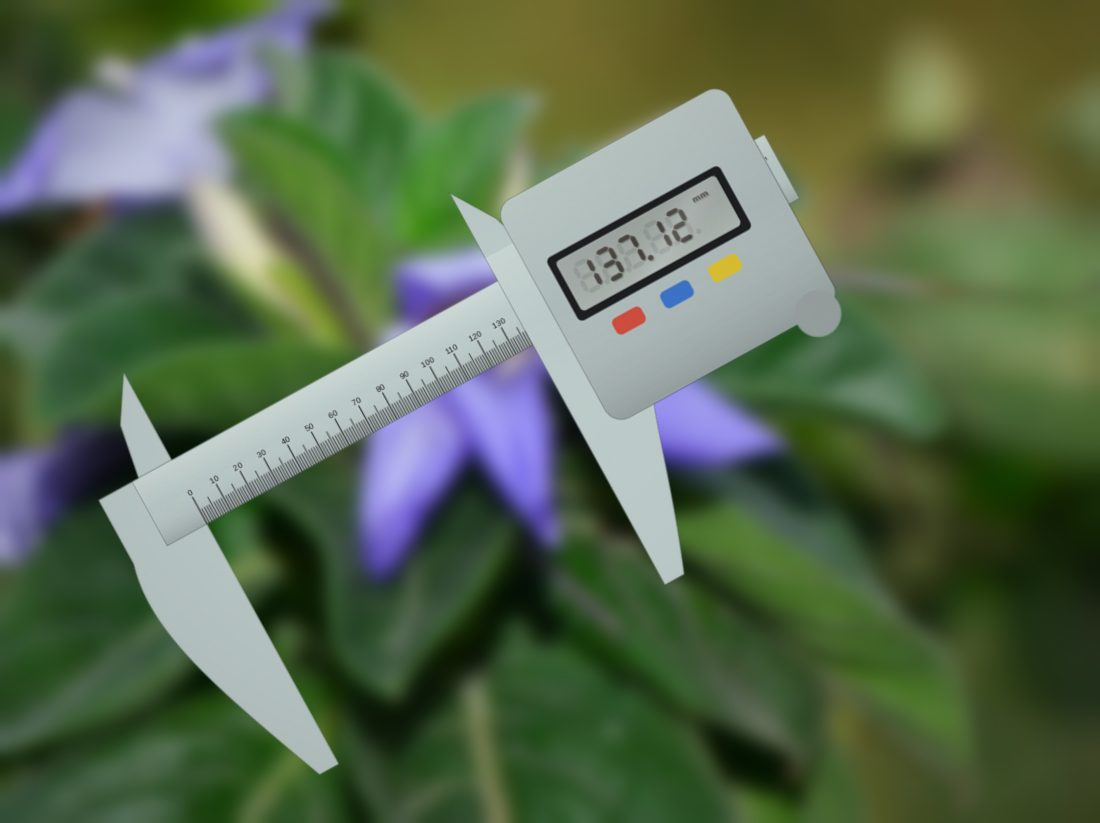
137.12 mm
